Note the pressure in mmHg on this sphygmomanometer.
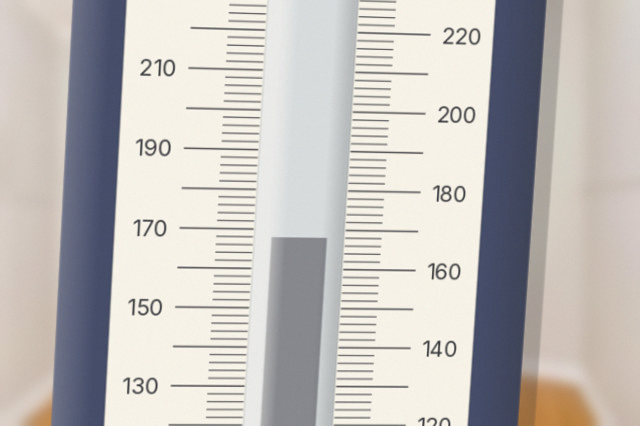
168 mmHg
